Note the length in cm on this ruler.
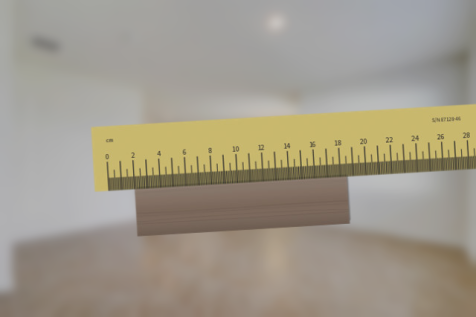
16.5 cm
